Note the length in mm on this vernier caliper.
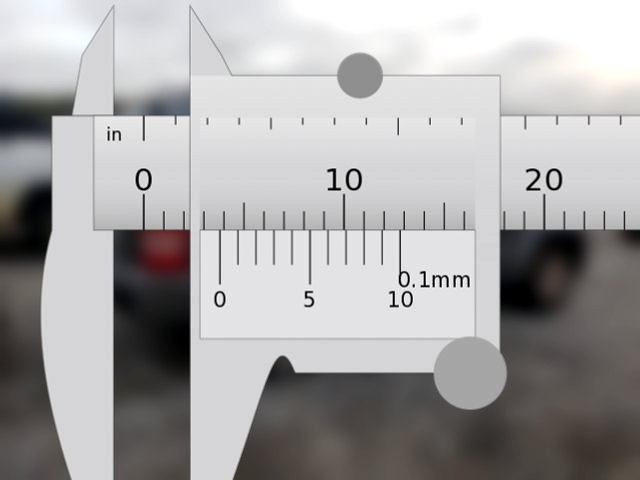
3.8 mm
